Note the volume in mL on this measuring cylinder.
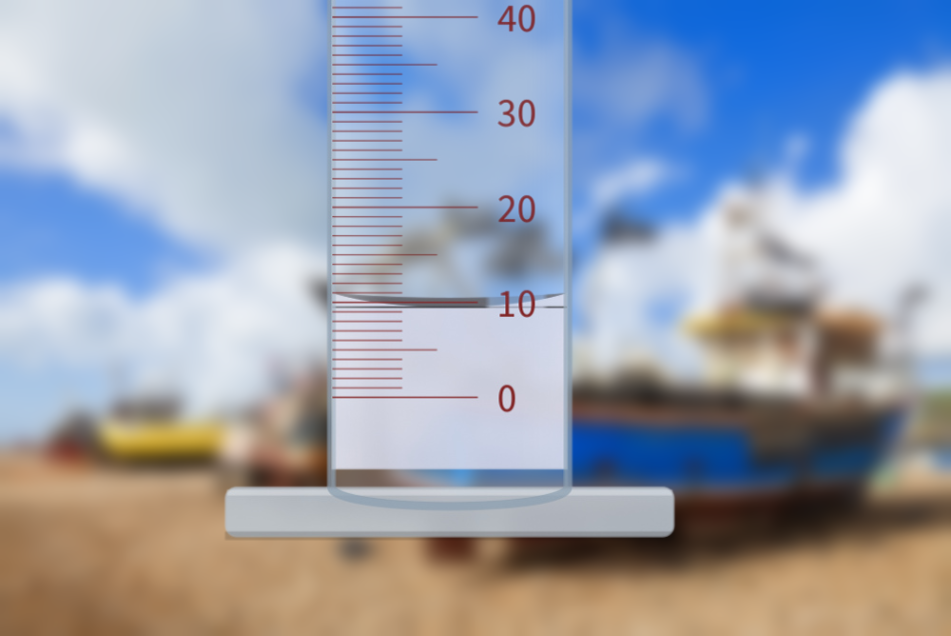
9.5 mL
